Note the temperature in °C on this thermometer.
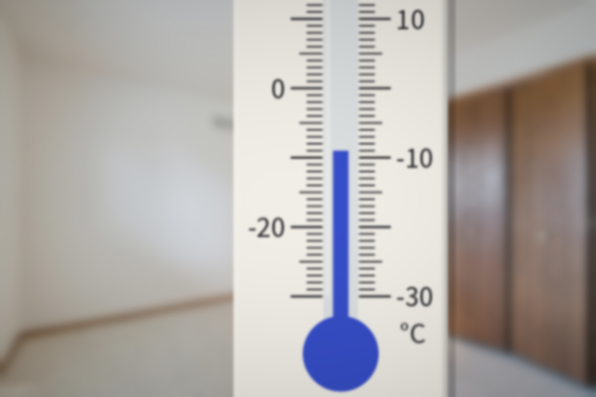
-9 °C
